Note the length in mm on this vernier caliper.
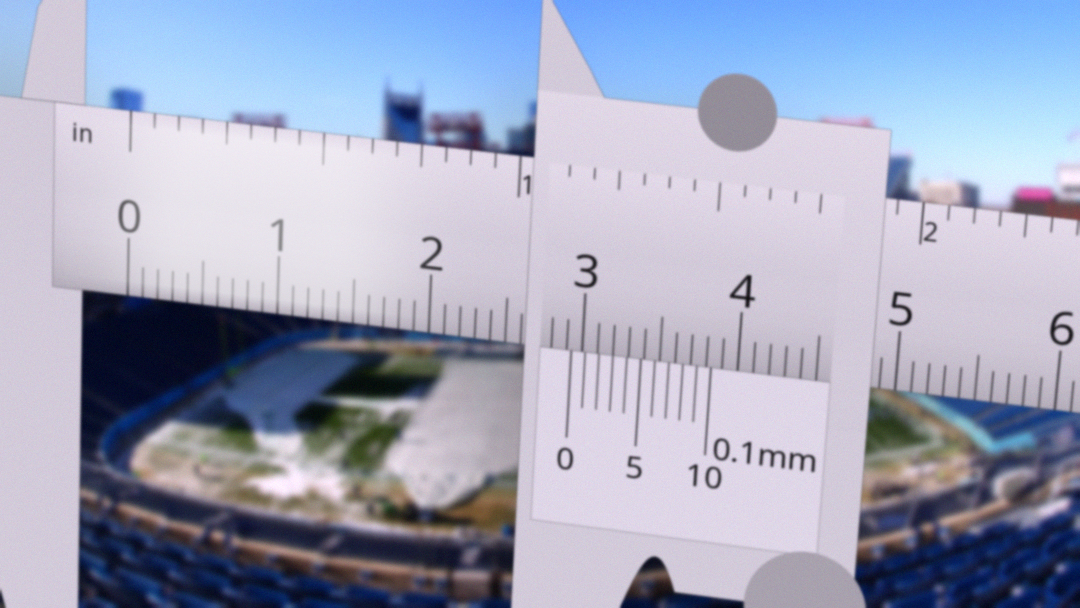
29.3 mm
